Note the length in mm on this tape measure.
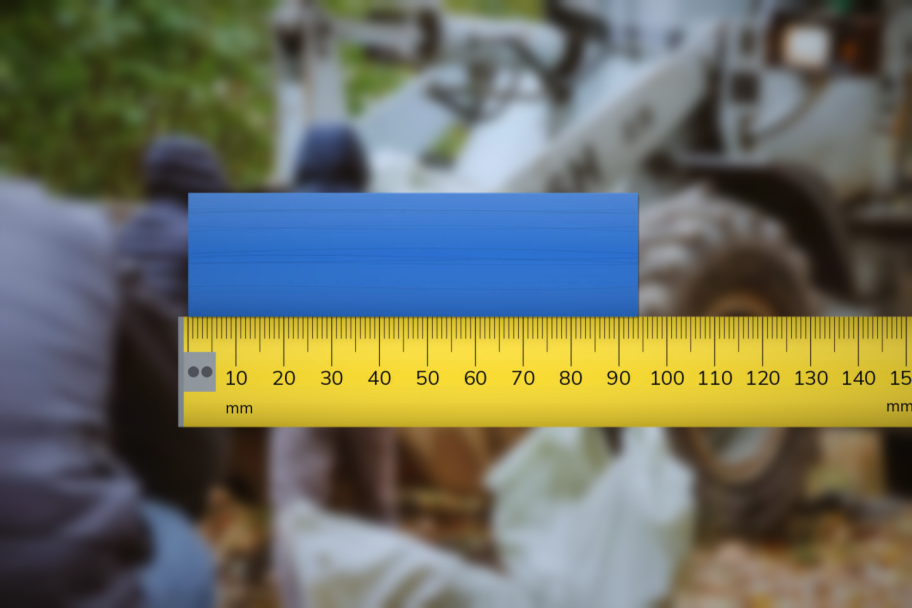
94 mm
